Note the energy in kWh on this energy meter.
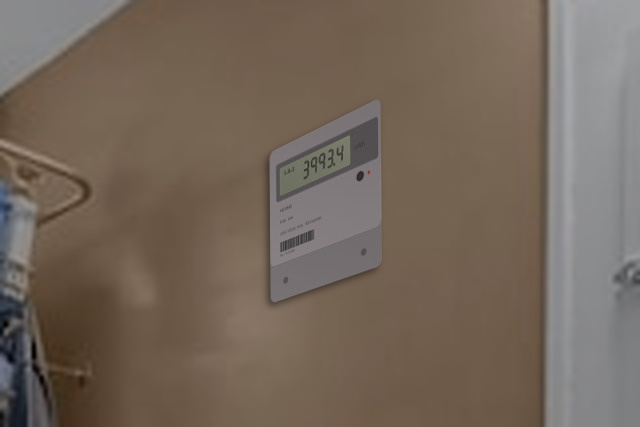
3993.4 kWh
